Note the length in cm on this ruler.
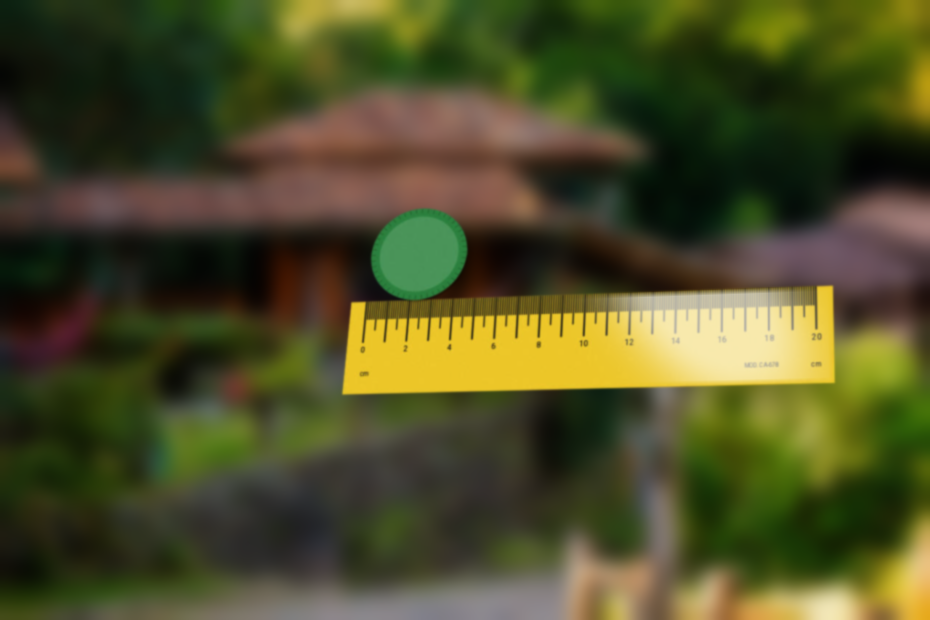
4.5 cm
